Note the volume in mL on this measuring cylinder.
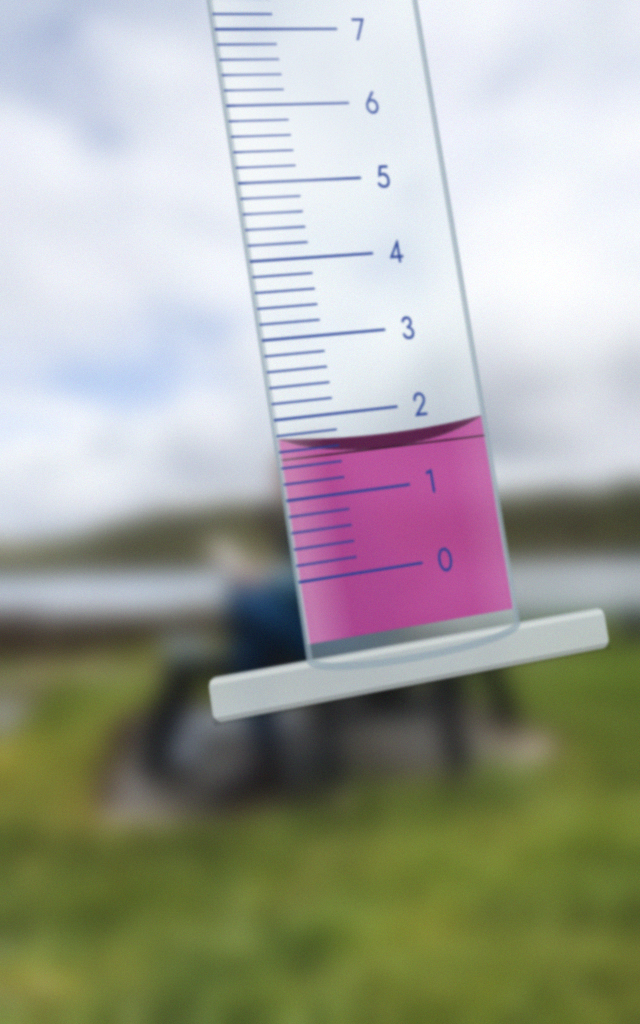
1.5 mL
